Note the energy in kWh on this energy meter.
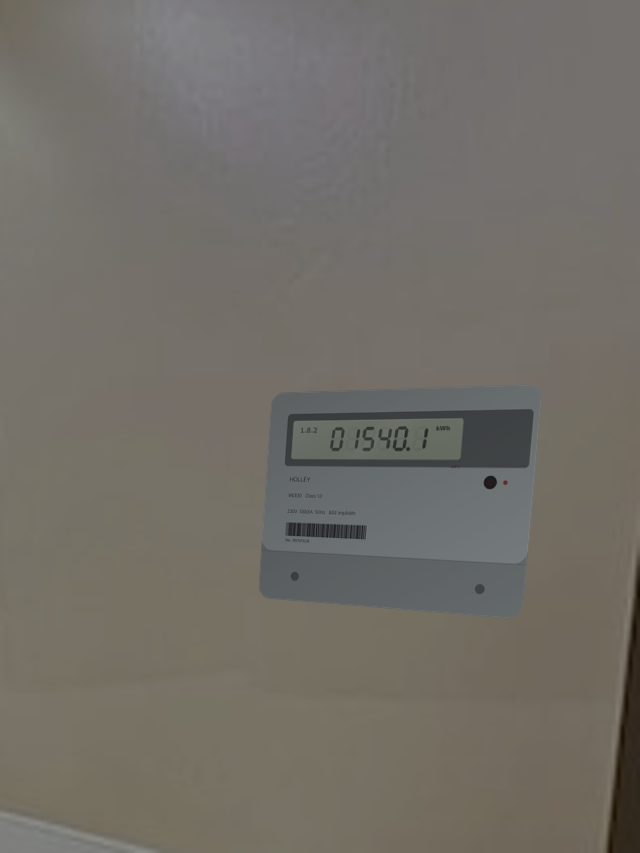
1540.1 kWh
